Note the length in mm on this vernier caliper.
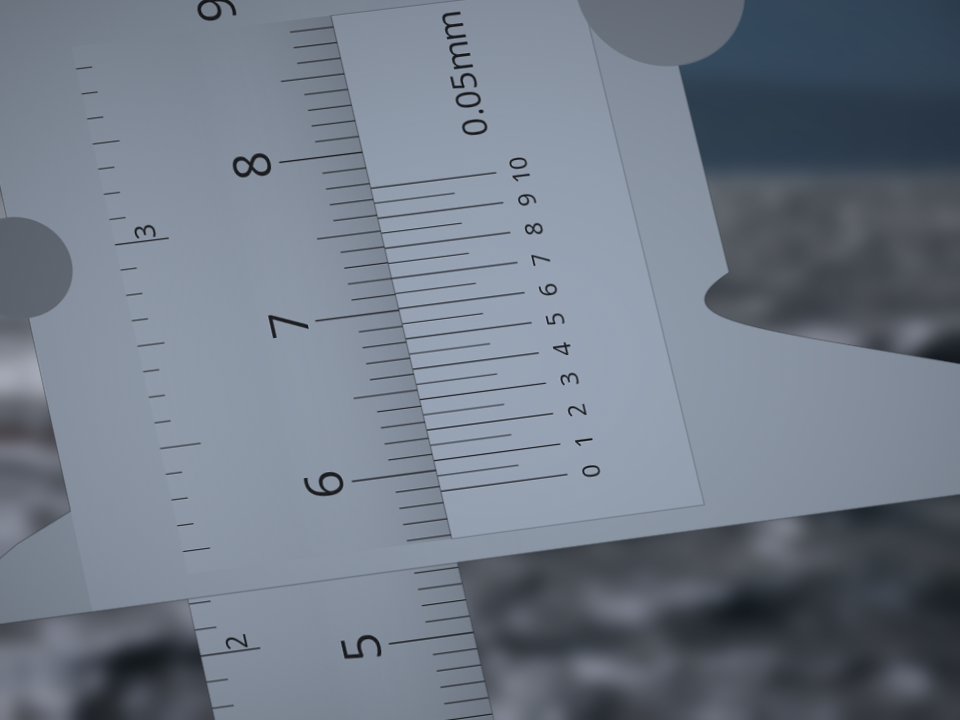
58.7 mm
